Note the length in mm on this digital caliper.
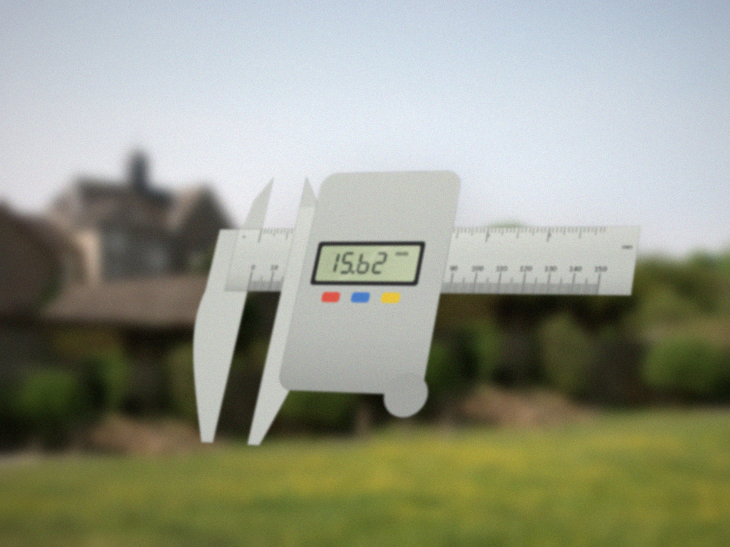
15.62 mm
